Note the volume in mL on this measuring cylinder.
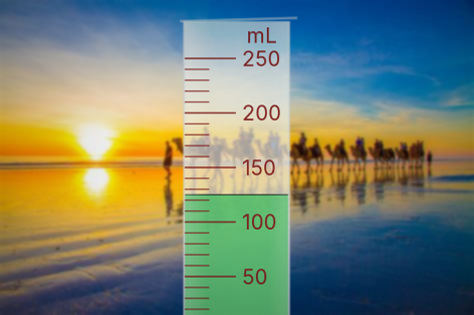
125 mL
